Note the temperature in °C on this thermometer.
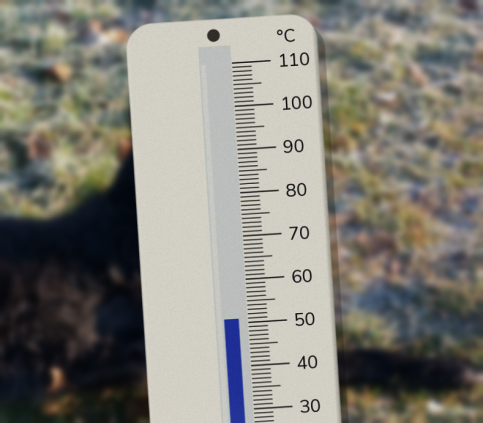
51 °C
